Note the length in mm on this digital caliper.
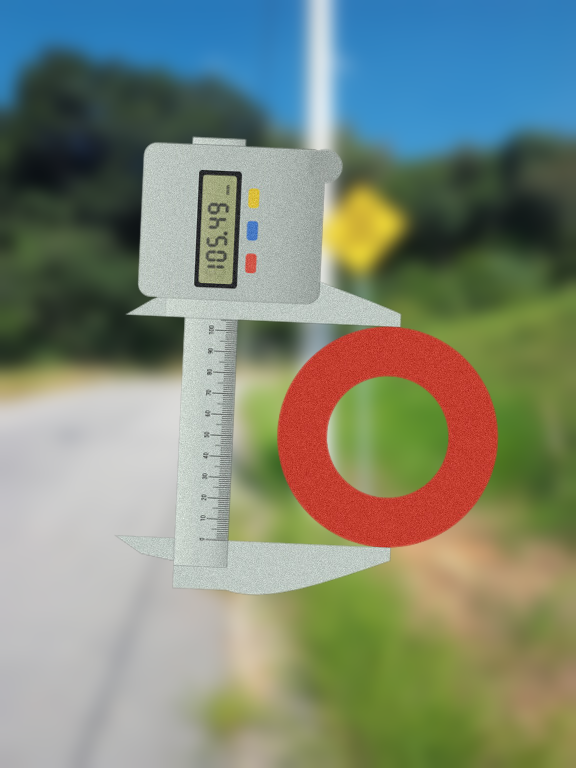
105.49 mm
